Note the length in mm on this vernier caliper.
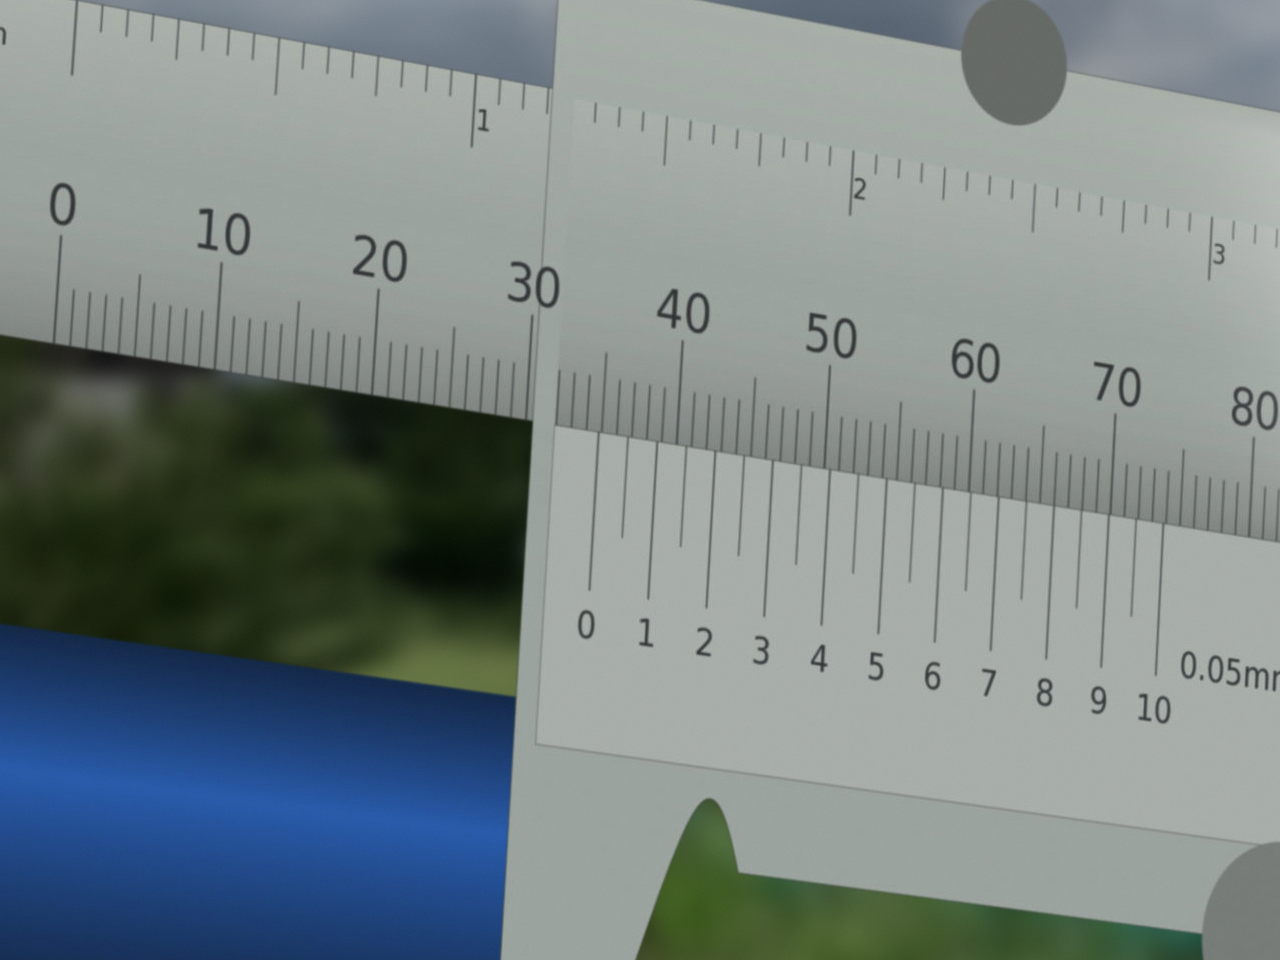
34.8 mm
